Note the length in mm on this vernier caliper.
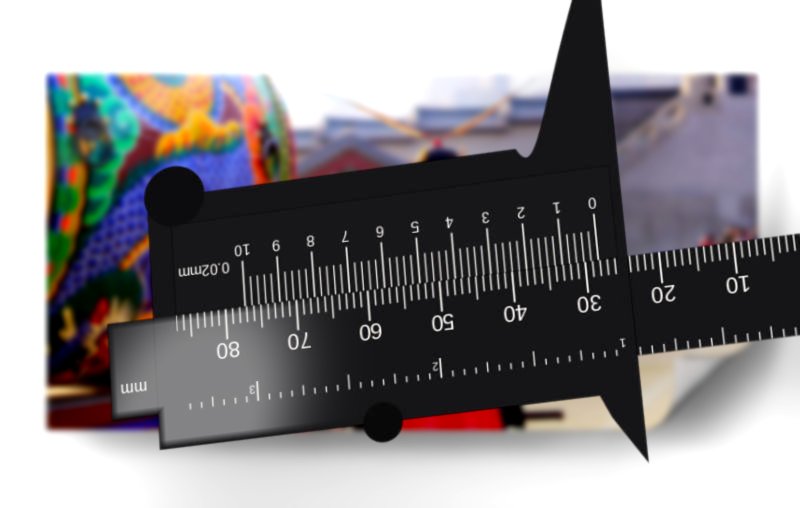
28.2 mm
